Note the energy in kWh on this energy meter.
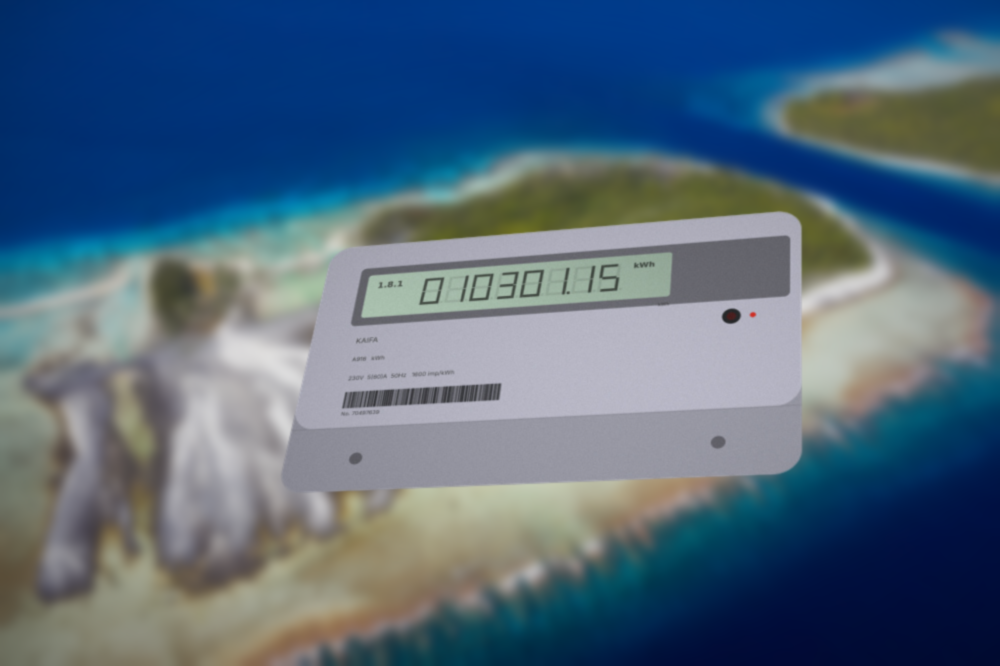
10301.15 kWh
